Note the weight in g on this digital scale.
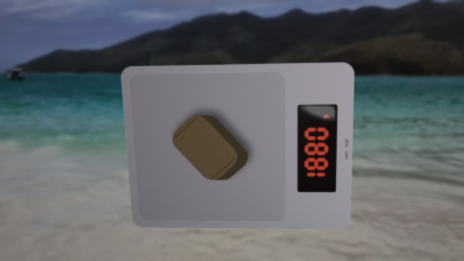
1880 g
